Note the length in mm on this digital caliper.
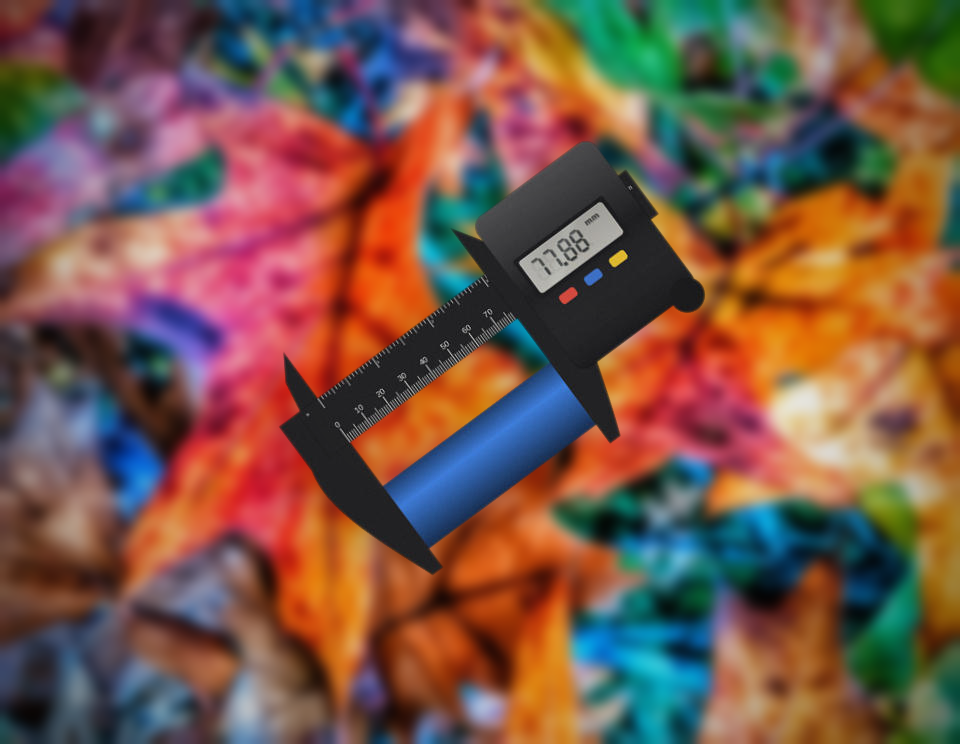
77.88 mm
